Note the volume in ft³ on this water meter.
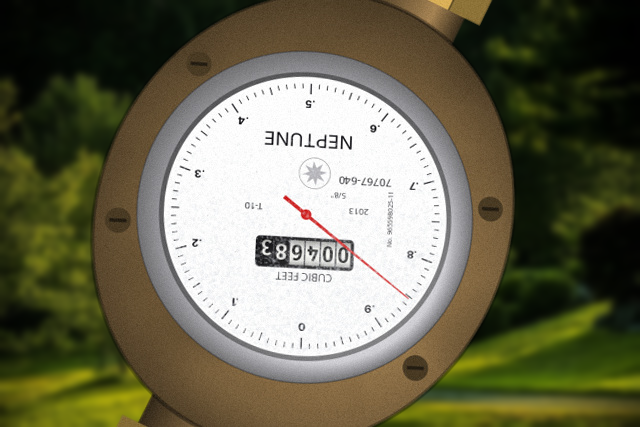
4682.85 ft³
